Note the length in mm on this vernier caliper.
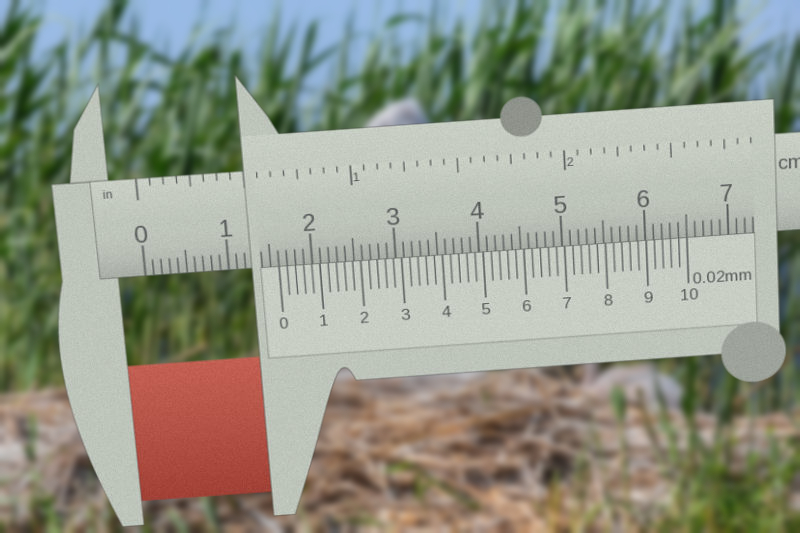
16.0 mm
